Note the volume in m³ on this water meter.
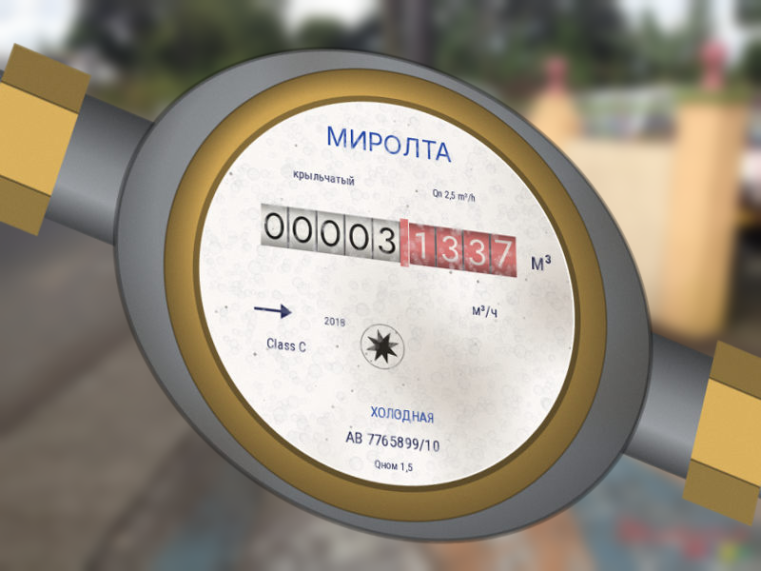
3.1337 m³
